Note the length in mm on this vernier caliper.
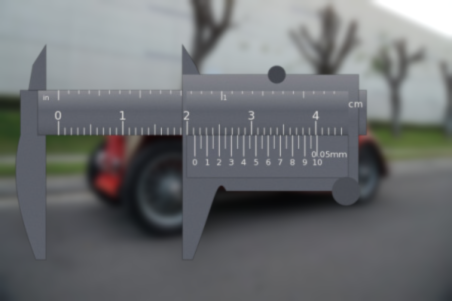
21.2 mm
